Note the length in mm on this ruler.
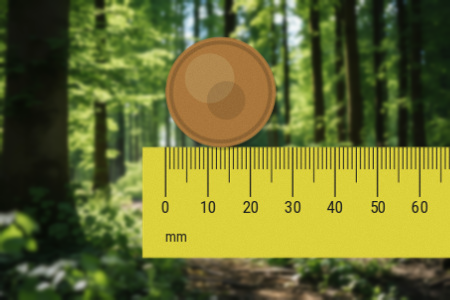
26 mm
